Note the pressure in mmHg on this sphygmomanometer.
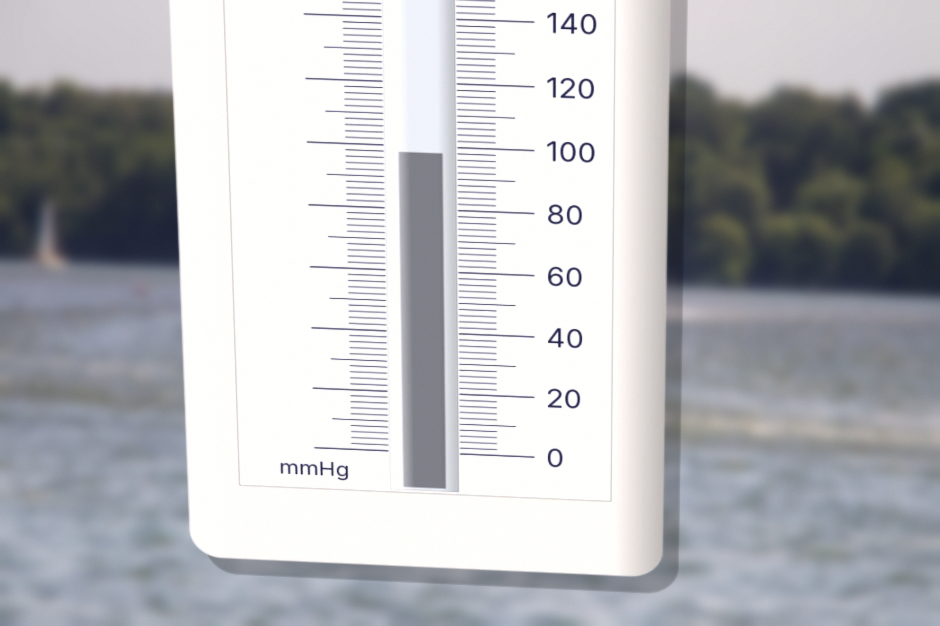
98 mmHg
